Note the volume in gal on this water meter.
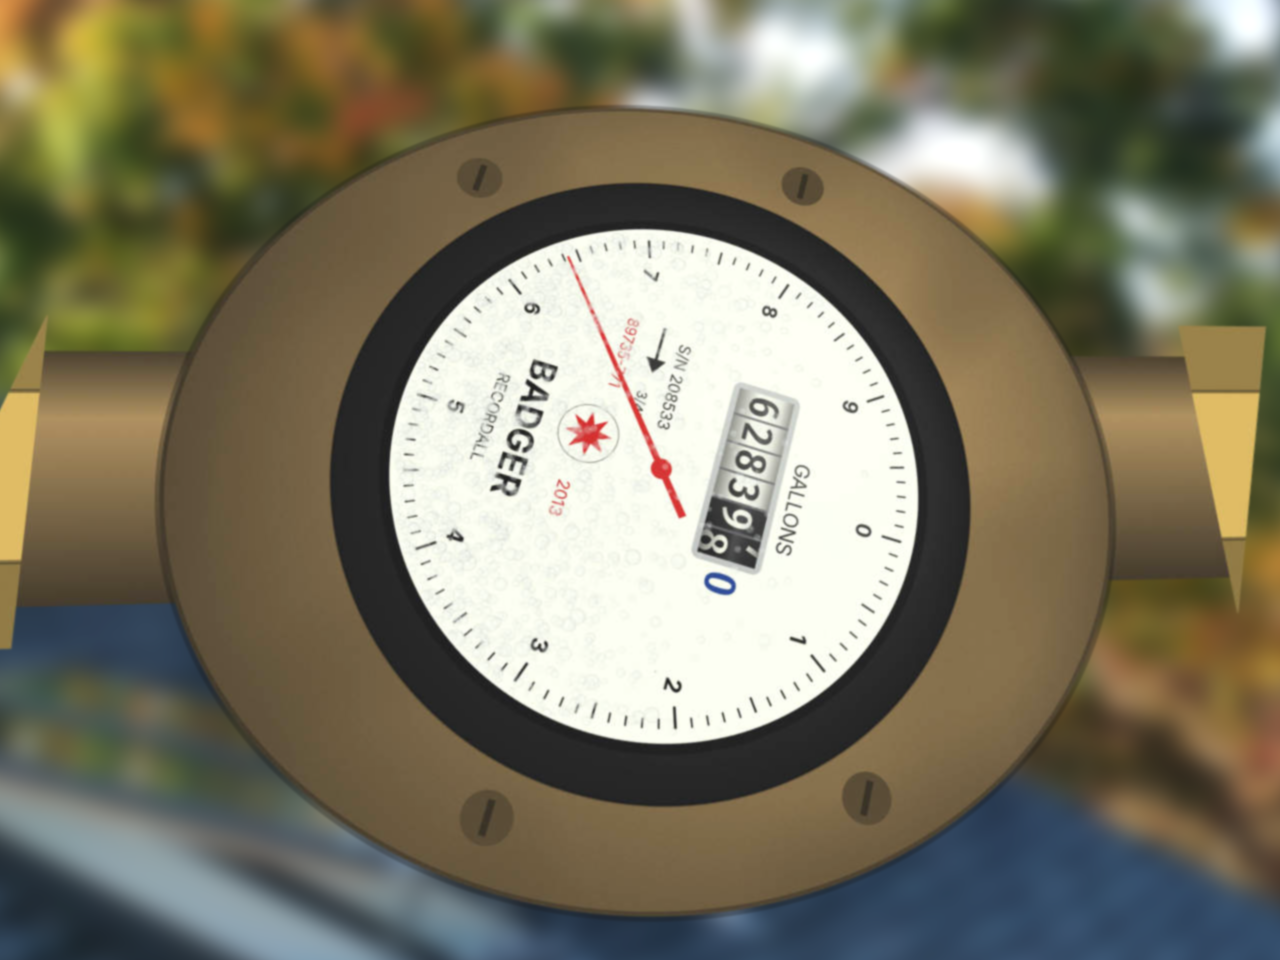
6283976.4 gal
